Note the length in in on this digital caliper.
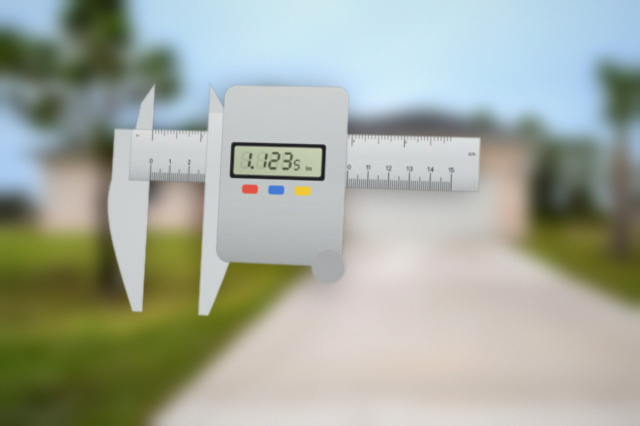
1.1235 in
